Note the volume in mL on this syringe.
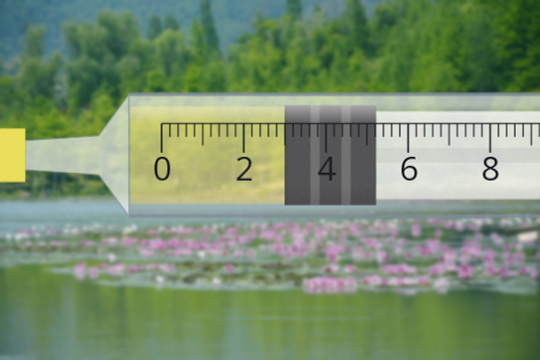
3 mL
